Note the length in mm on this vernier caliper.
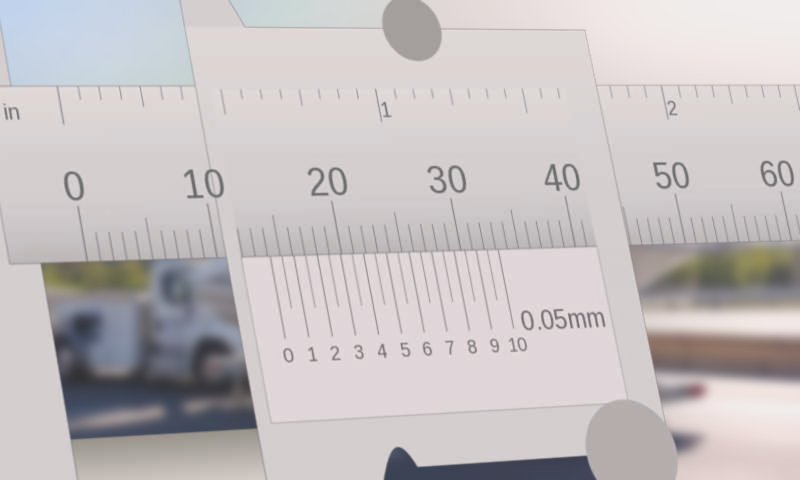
14.2 mm
